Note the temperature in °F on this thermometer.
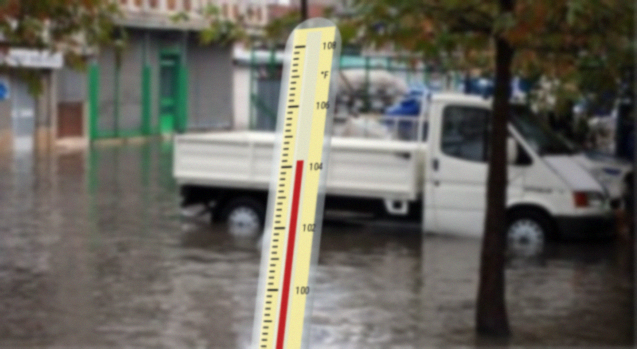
104.2 °F
